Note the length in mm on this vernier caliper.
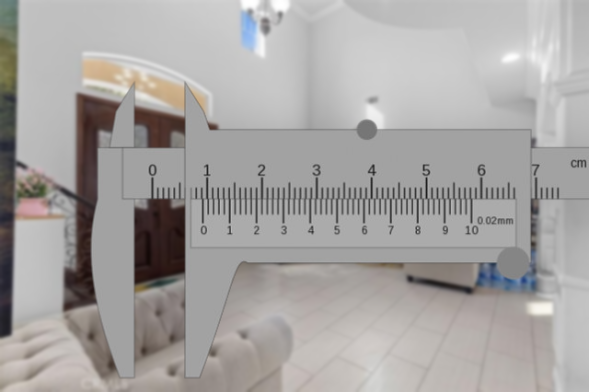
9.2 mm
